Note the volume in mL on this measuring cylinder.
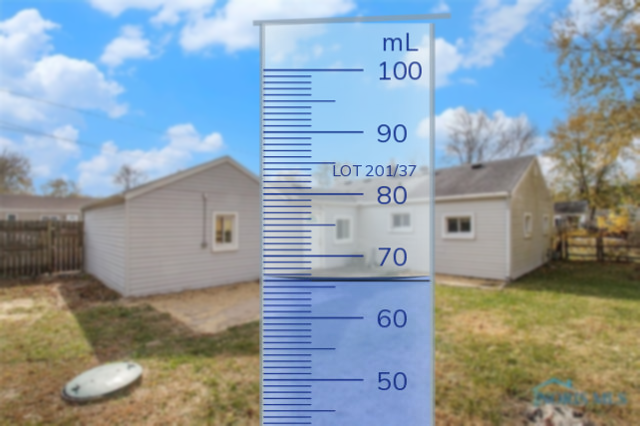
66 mL
